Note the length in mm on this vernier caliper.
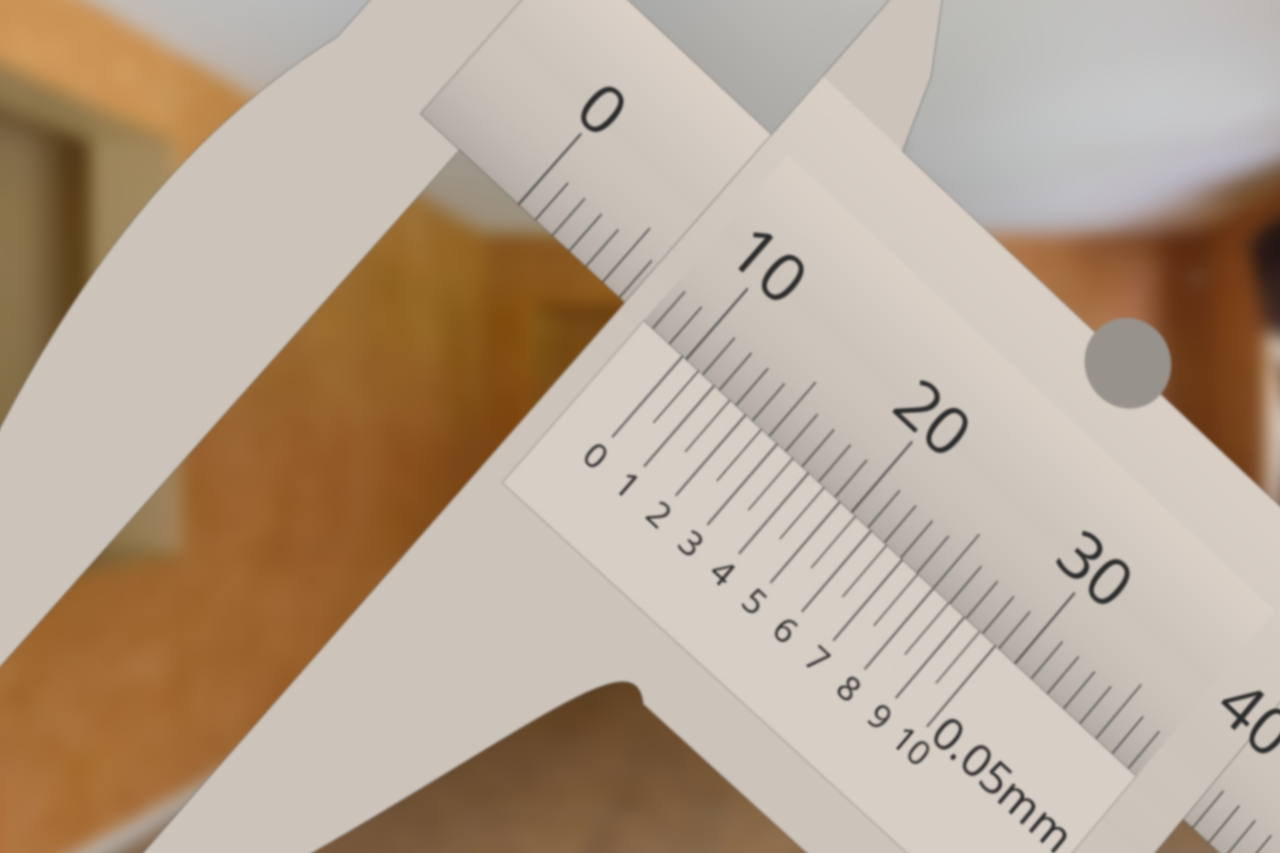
9.8 mm
